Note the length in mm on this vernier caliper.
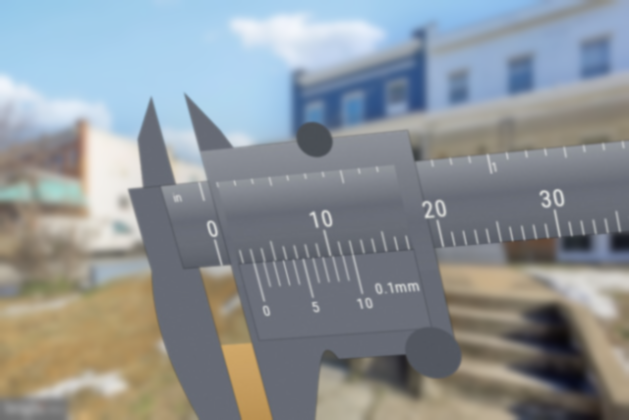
3.0 mm
